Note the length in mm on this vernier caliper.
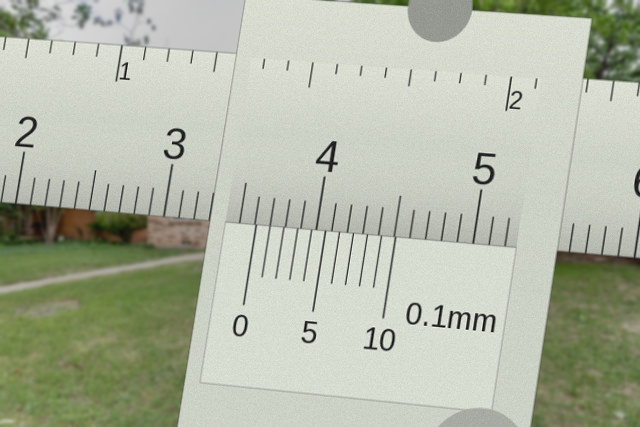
36.1 mm
